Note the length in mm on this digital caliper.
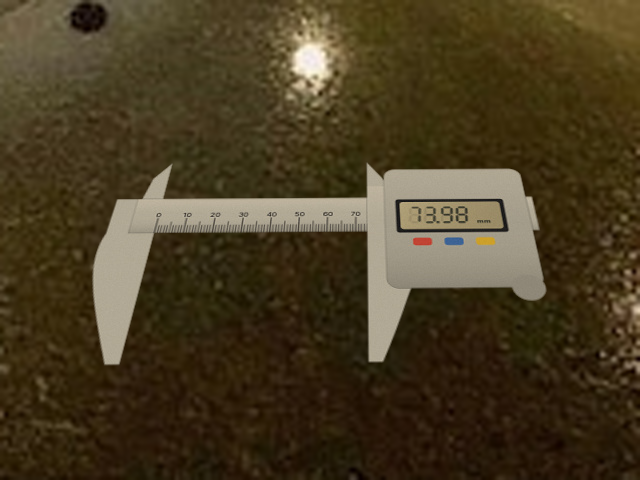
73.98 mm
